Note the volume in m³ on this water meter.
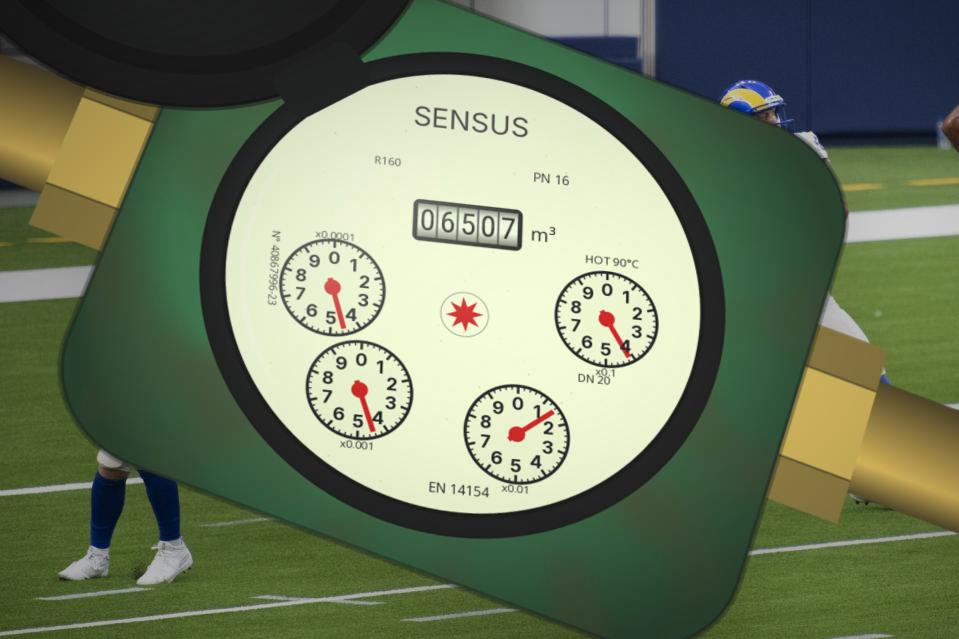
6507.4144 m³
